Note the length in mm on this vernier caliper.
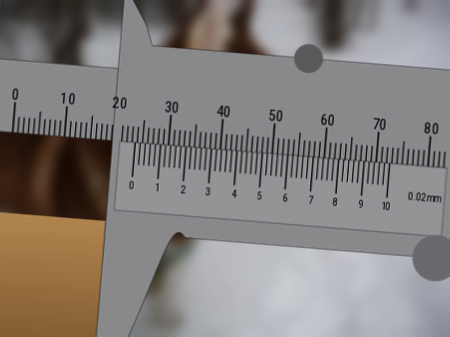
23.6 mm
